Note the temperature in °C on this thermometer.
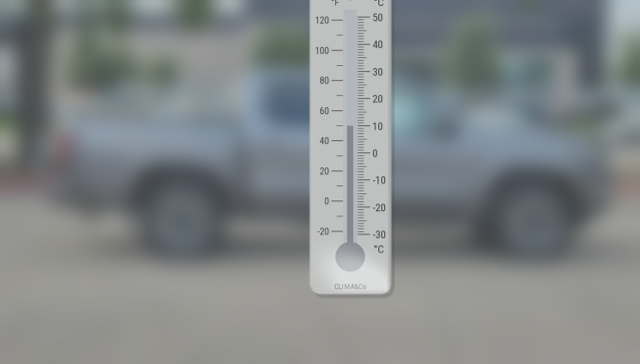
10 °C
